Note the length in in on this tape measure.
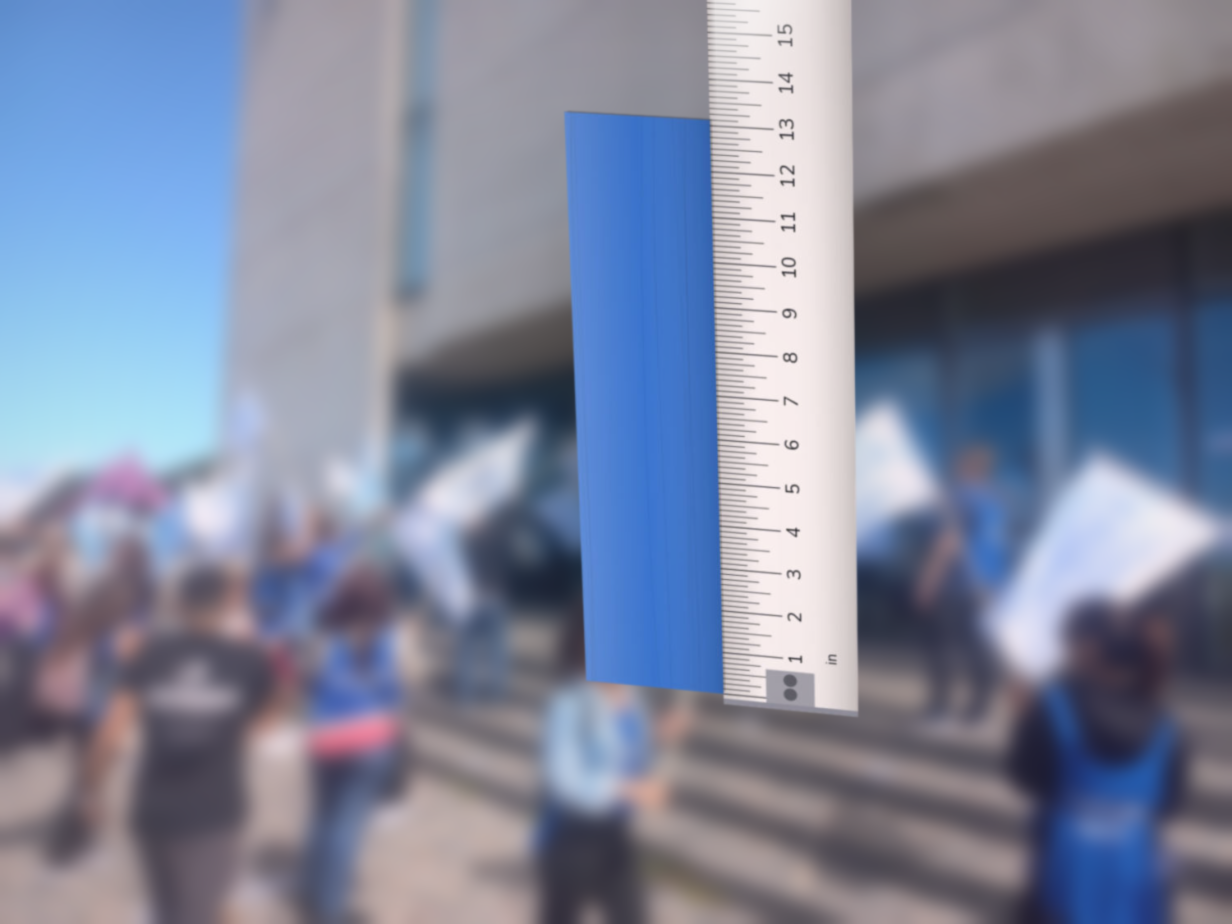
13.125 in
